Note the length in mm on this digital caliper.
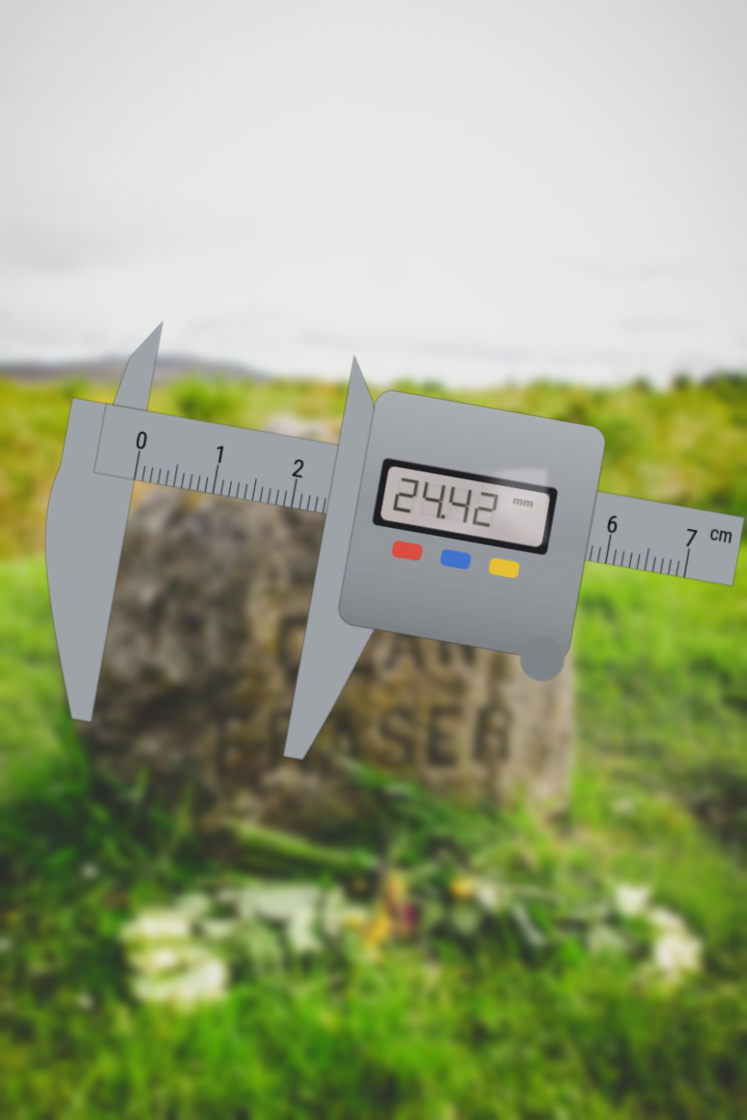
24.42 mm
